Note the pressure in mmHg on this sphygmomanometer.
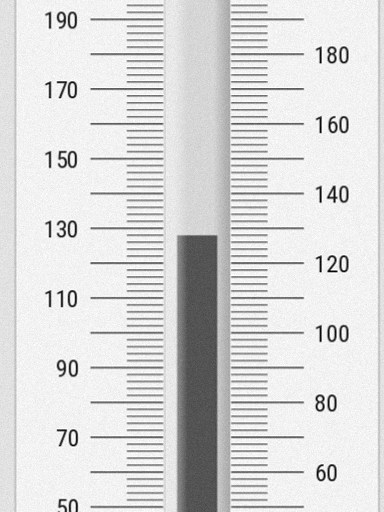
128 mmHg
